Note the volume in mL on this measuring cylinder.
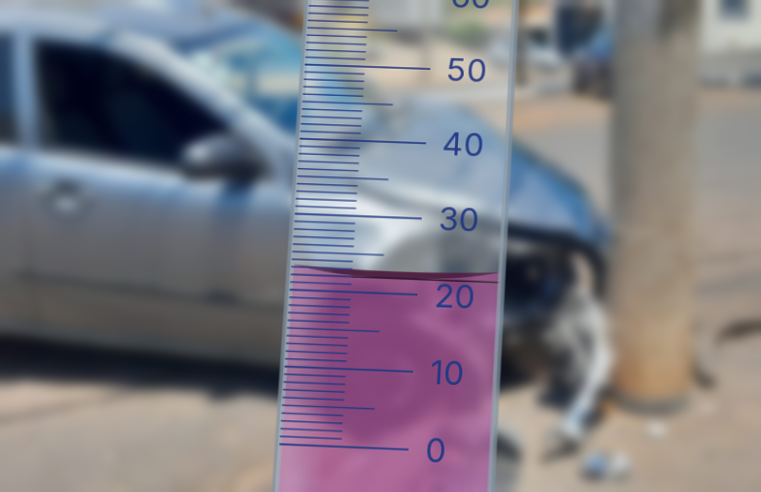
22 mL
